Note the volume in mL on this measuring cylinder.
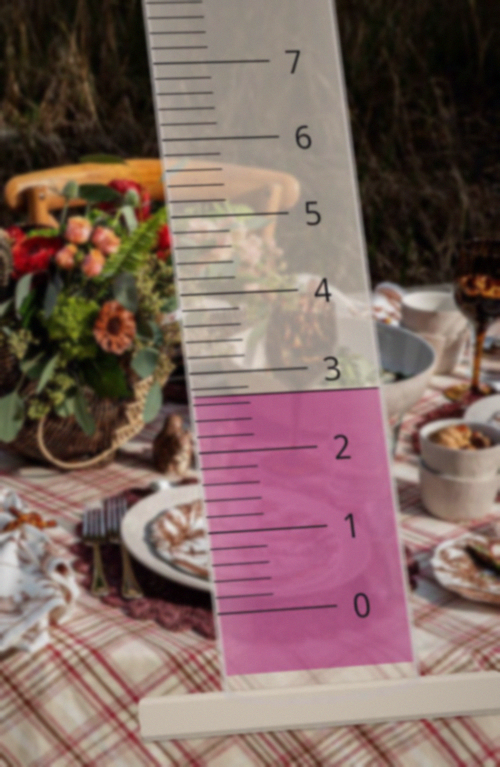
2.7 mL
